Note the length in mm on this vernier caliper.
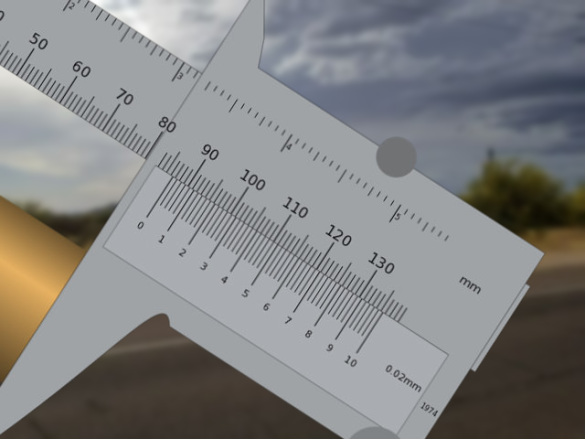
86.5 mm
